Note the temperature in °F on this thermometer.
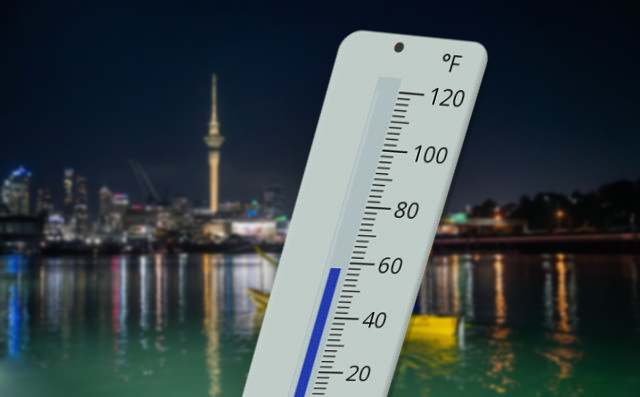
58 °F
